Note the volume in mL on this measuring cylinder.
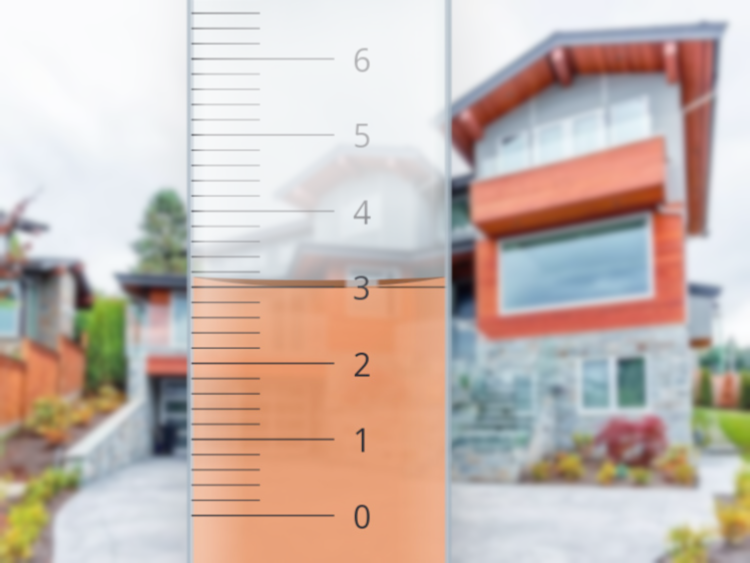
3 mL
